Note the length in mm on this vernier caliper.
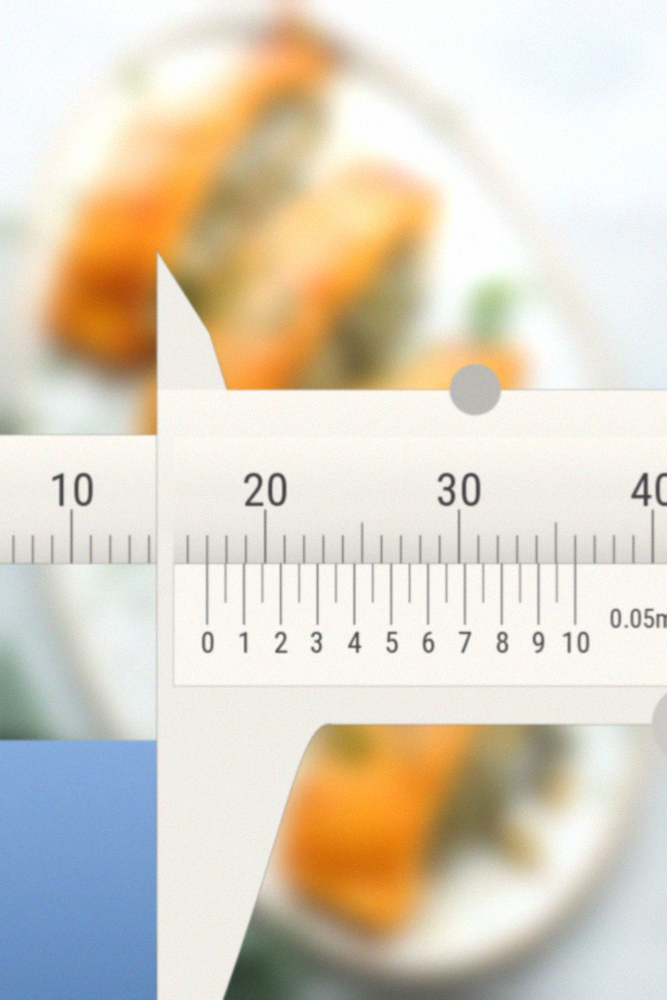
17.0 mm
